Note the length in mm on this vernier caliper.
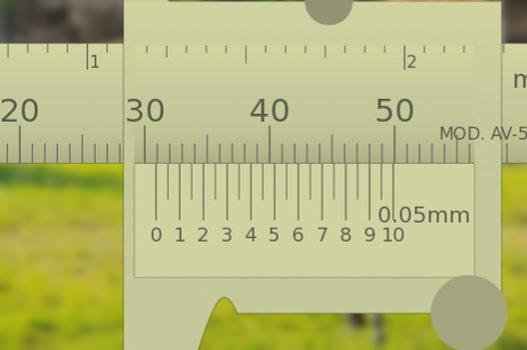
30.9 mm
